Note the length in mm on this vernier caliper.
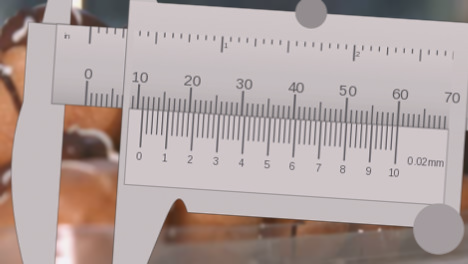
11.0 mm
